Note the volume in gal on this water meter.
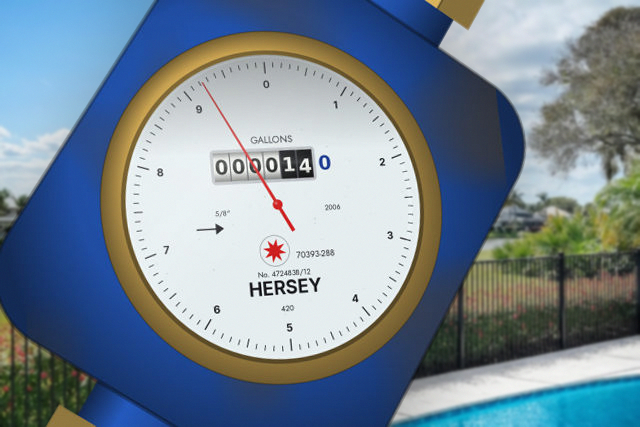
139.2 gal
